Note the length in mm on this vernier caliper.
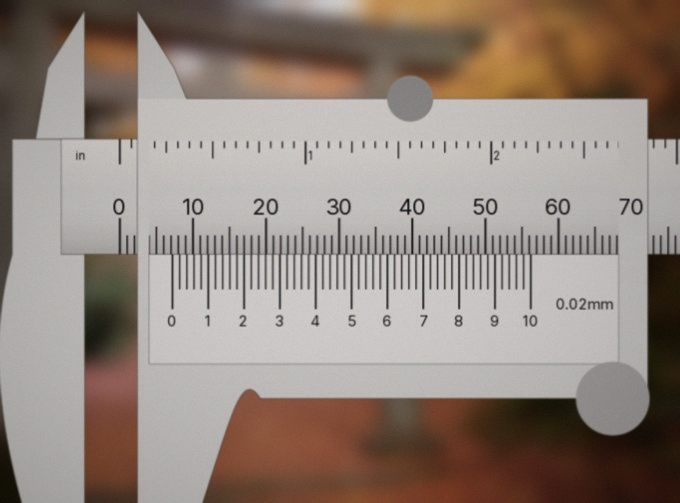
7.2 mm
